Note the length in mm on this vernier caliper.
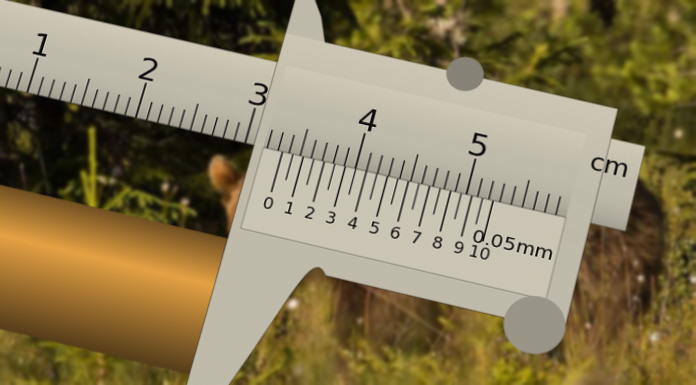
33.4 mm
